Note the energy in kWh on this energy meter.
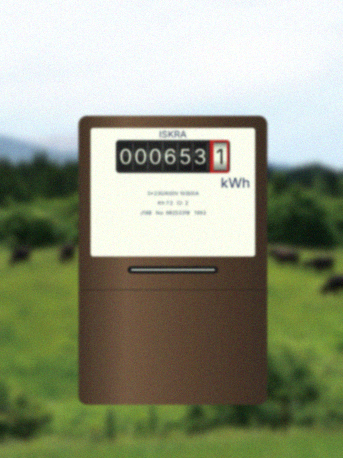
653.1 kWh
